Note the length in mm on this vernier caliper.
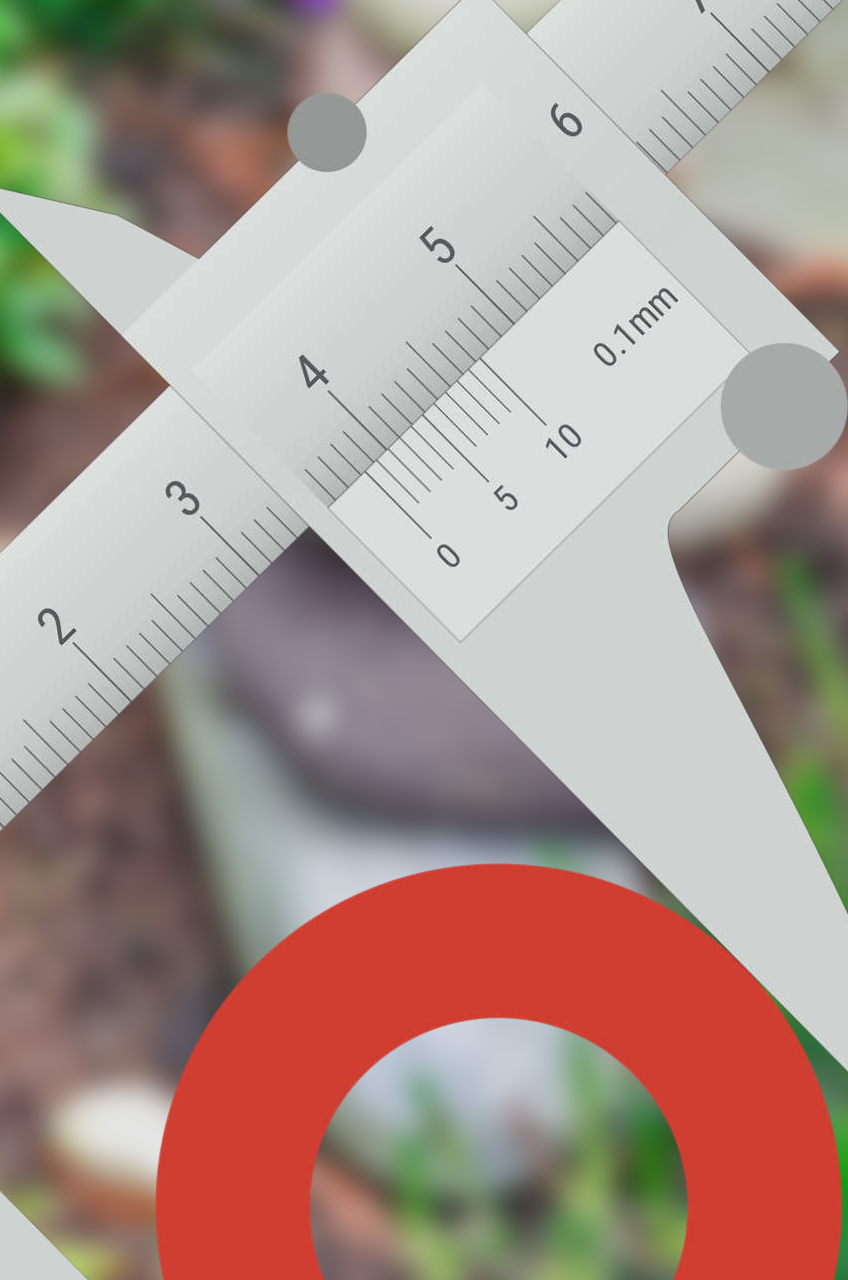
38.3 mm
